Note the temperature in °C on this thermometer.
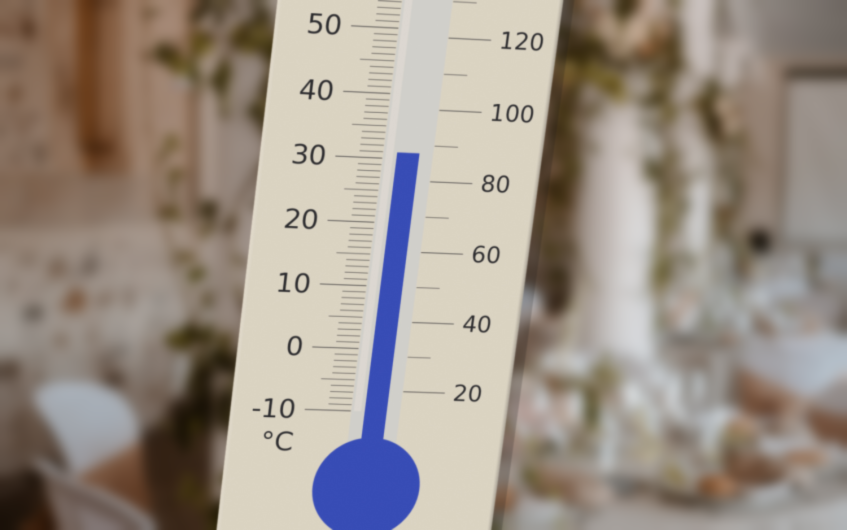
31 °C
